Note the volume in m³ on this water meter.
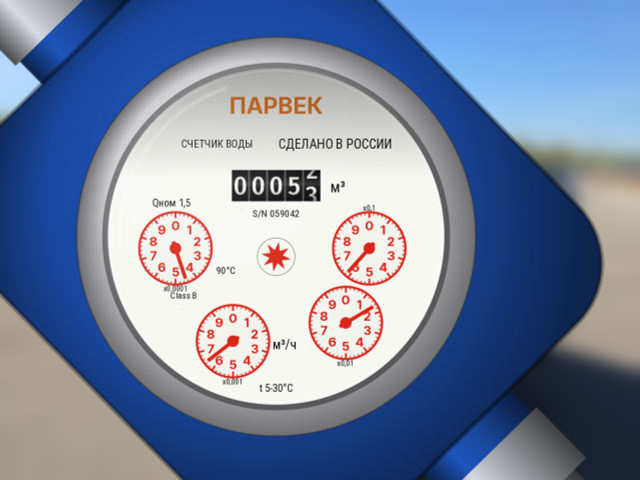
52.6164 m³
